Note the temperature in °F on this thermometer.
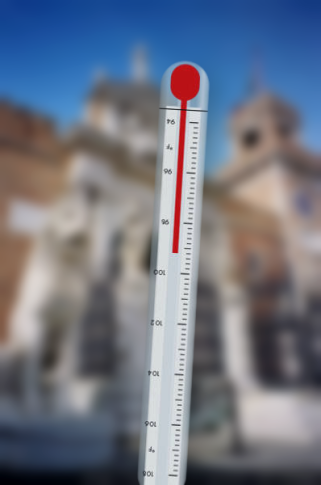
99.2 °F
